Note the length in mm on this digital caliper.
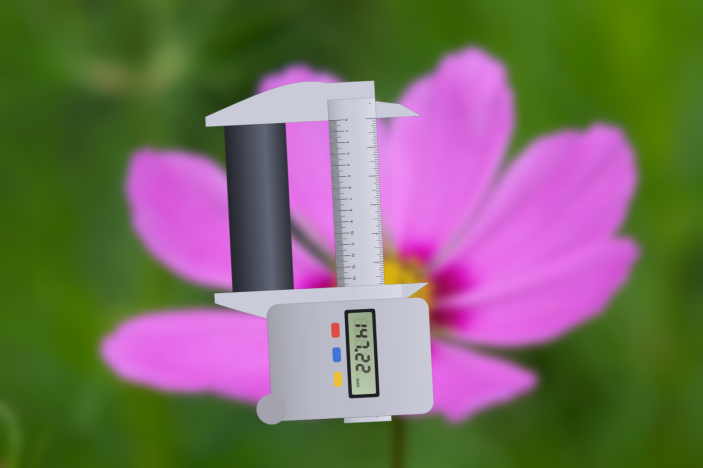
147.22 mm
